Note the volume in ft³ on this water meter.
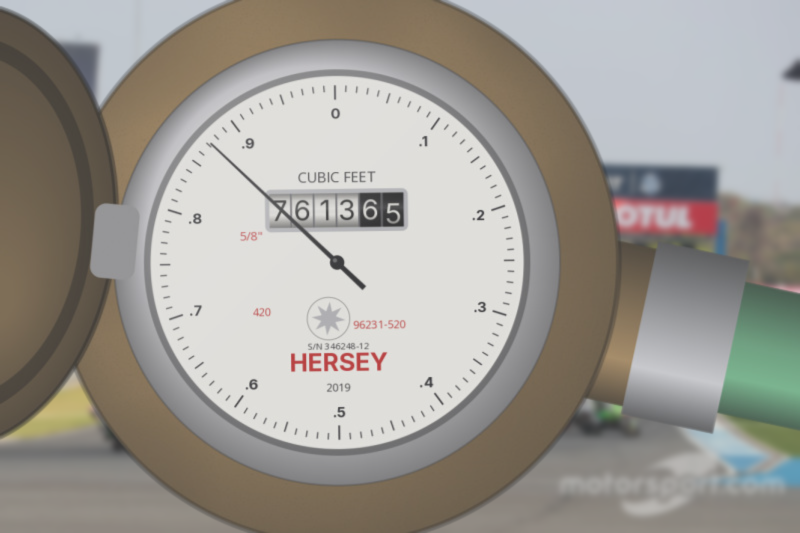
761364.87 ft³
